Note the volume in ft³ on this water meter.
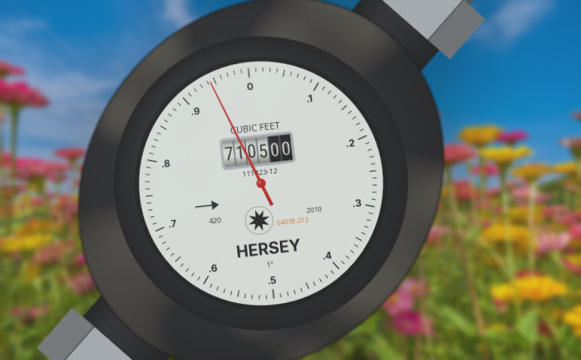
710499.94 ft³
